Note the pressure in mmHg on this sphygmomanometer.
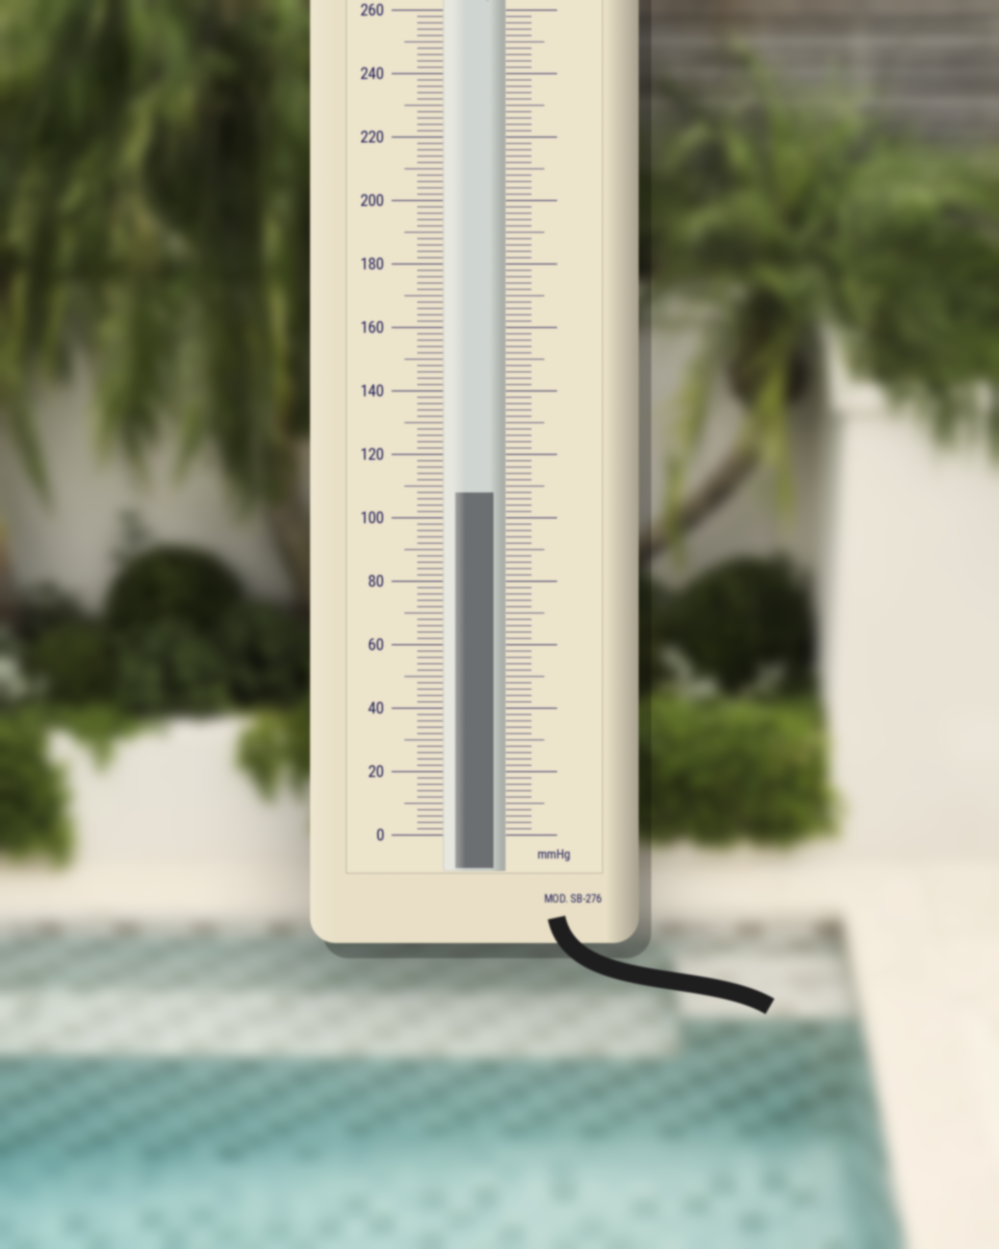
108 mmHg
